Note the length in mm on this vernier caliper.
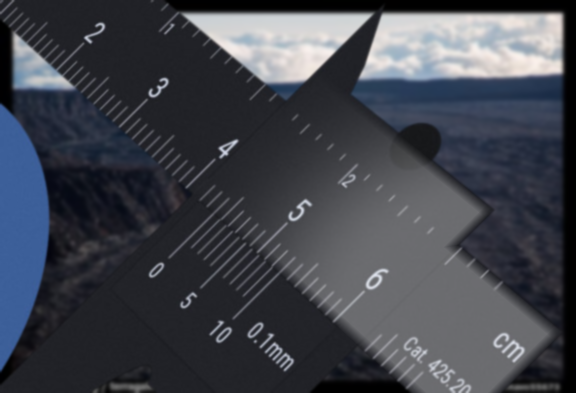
44.0 mm
